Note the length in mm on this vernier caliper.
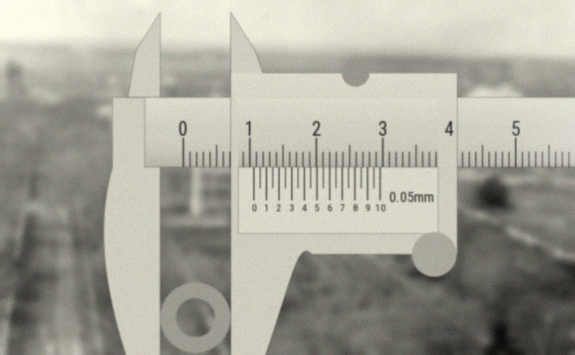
10.6 mm
